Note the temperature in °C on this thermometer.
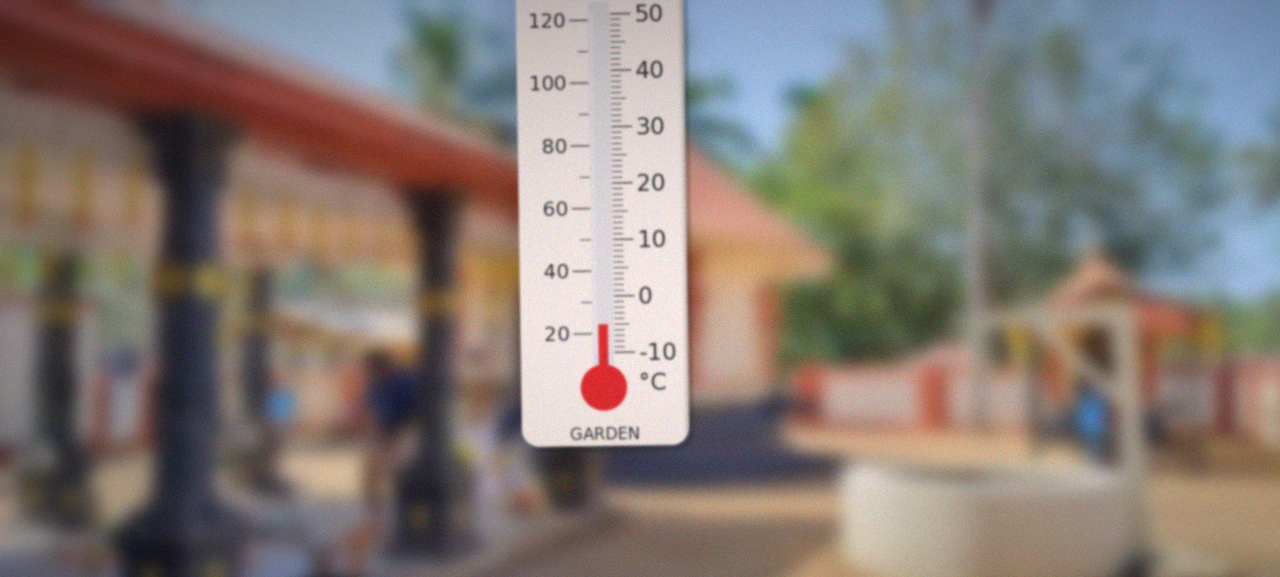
-5 °C
